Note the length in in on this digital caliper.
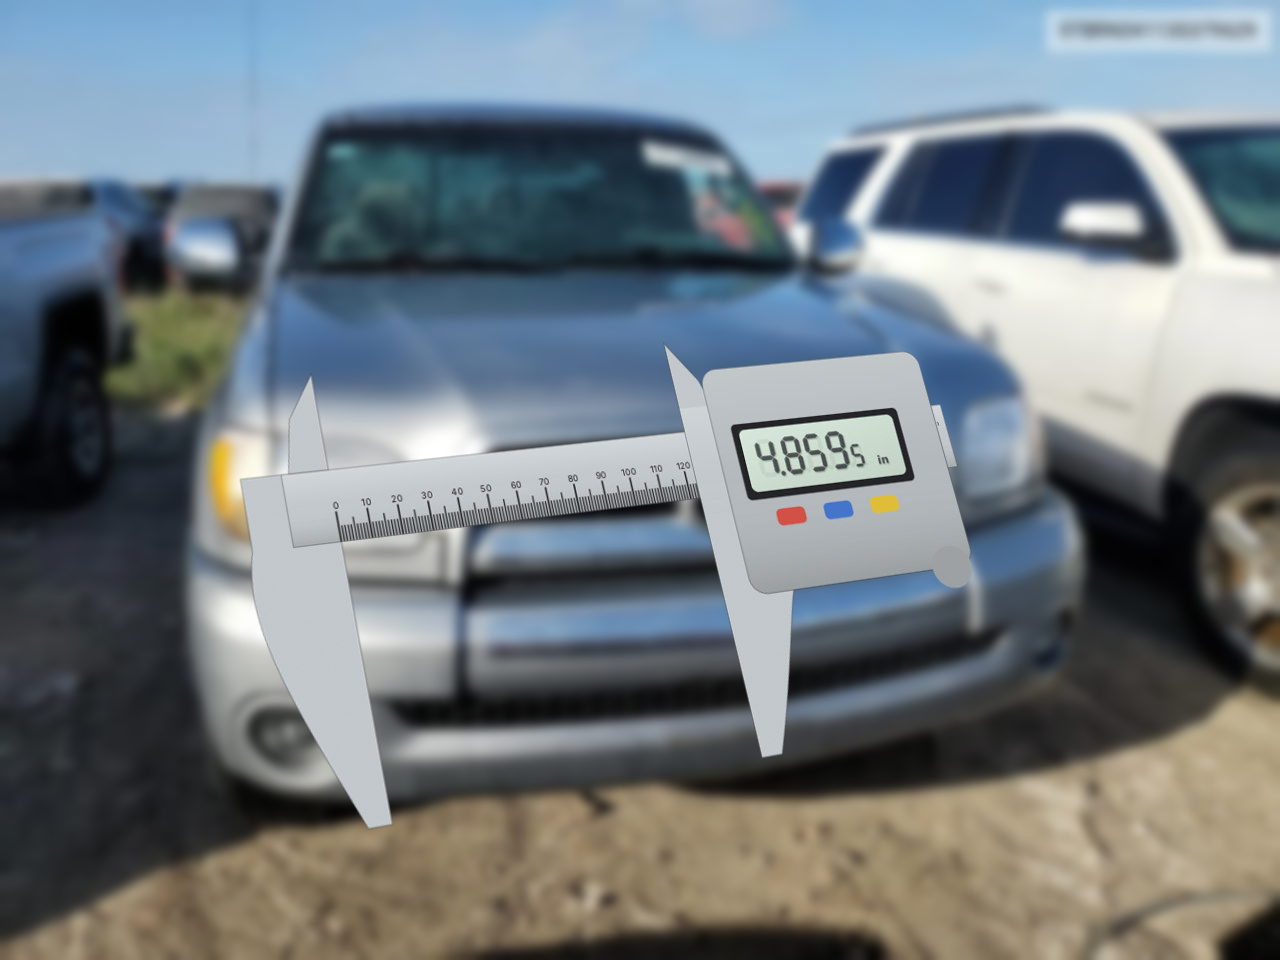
4.8595 in
